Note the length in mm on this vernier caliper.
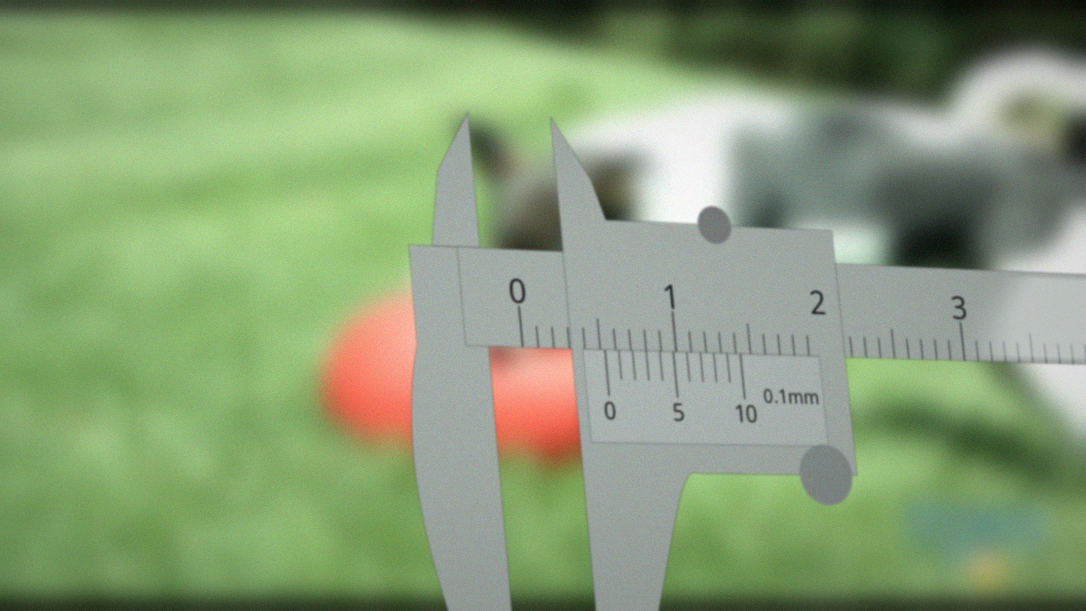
5.3 mm
